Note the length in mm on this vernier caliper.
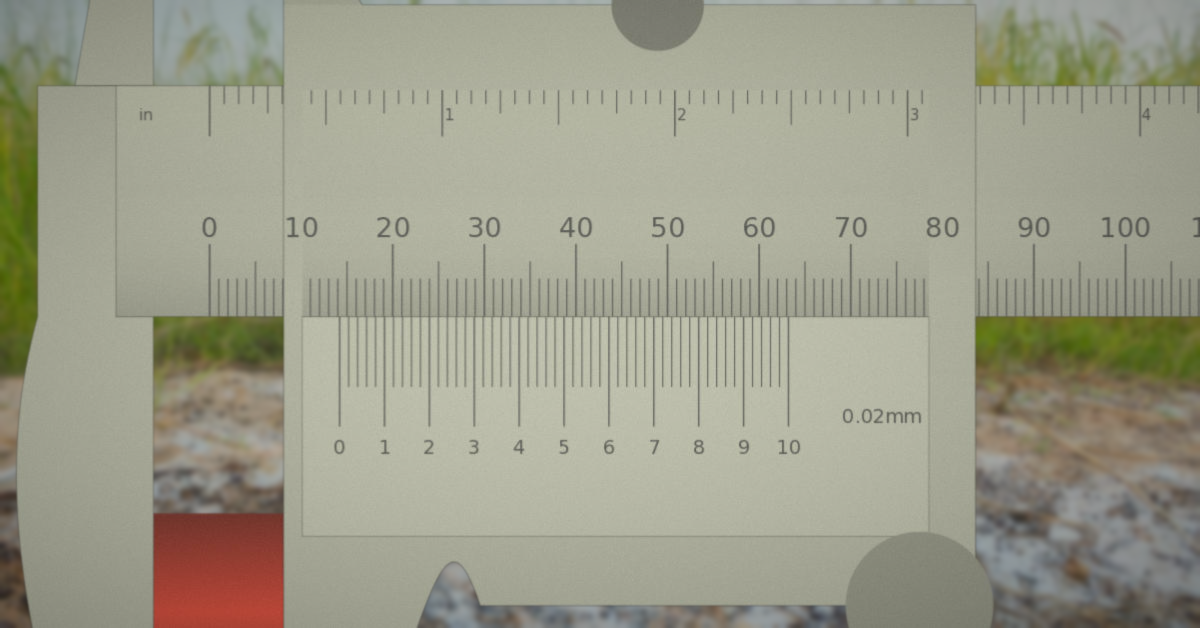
14.2 mm
